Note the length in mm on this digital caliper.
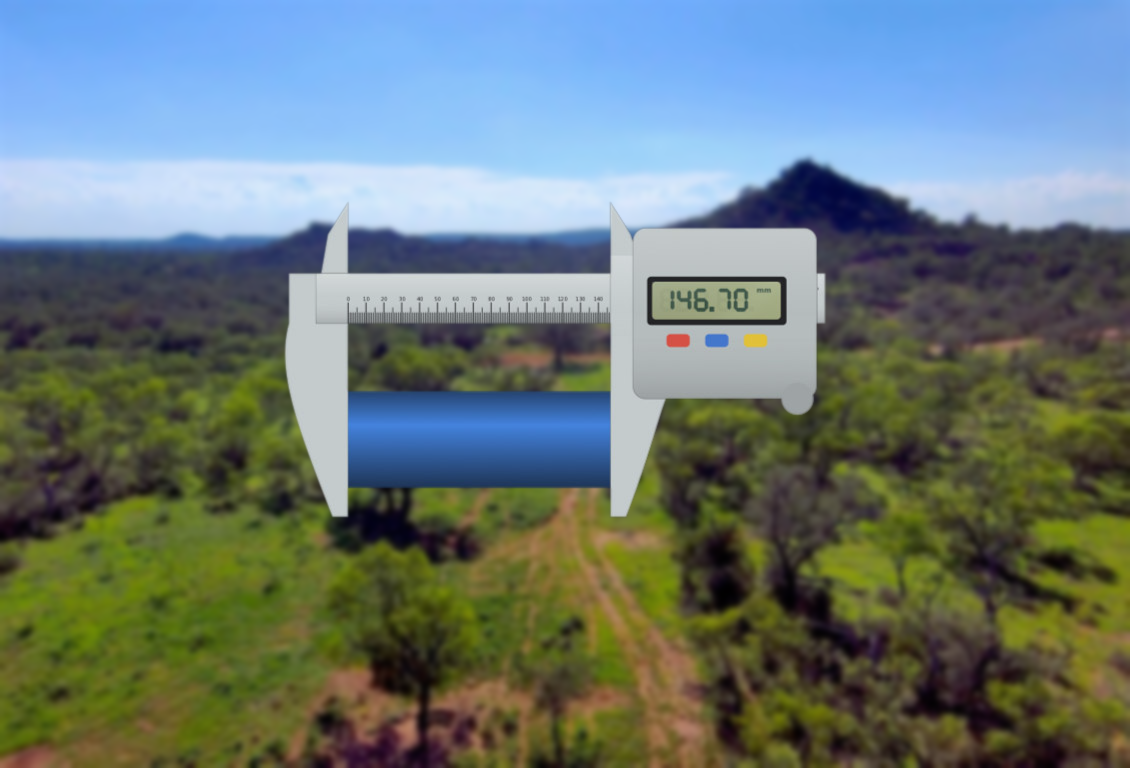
146.70 mm
